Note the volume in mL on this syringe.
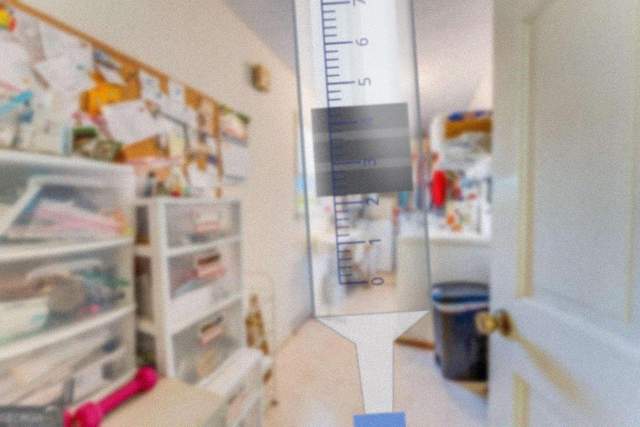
2.2 mL
